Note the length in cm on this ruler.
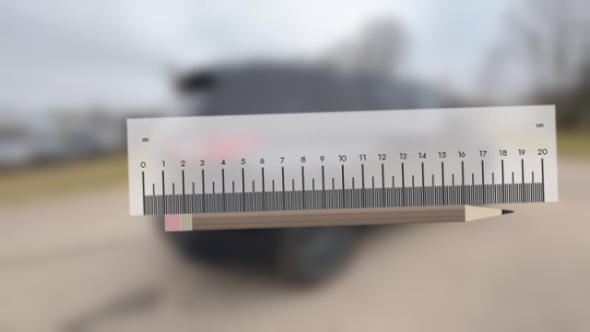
17.5 cm
